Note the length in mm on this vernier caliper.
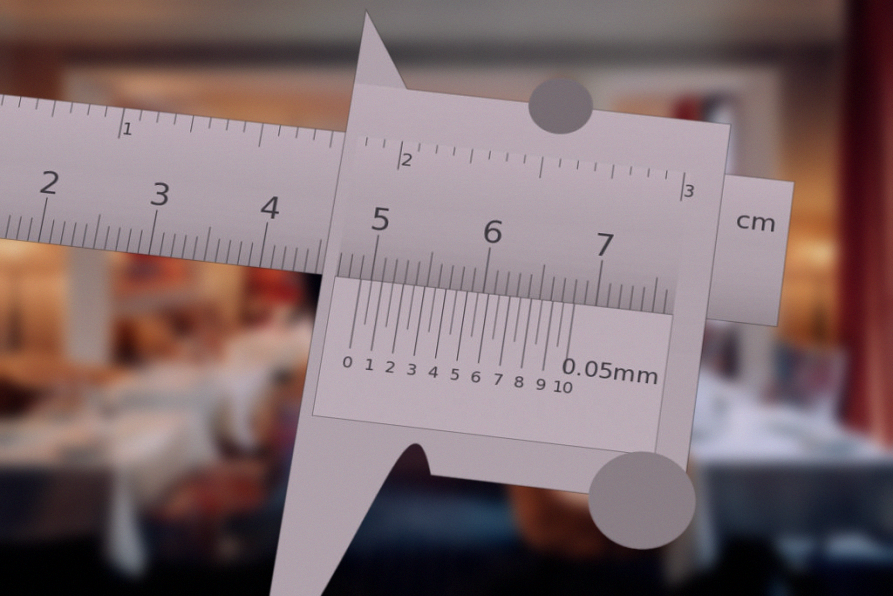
49.1 mm
